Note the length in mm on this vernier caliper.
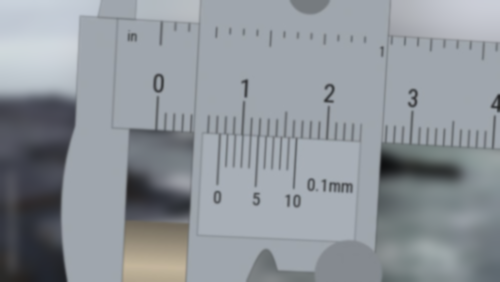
7.4 mm
